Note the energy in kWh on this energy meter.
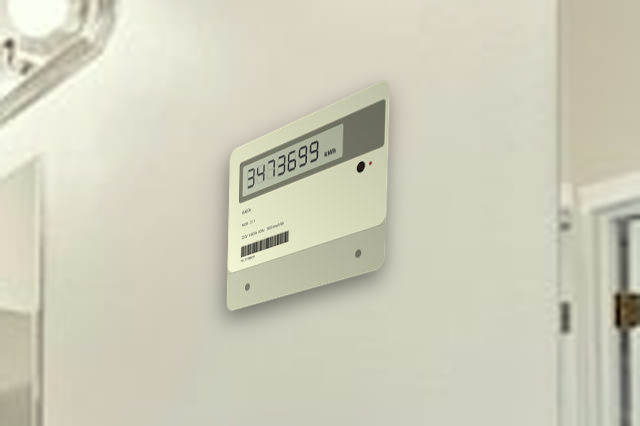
3473699 kWh
